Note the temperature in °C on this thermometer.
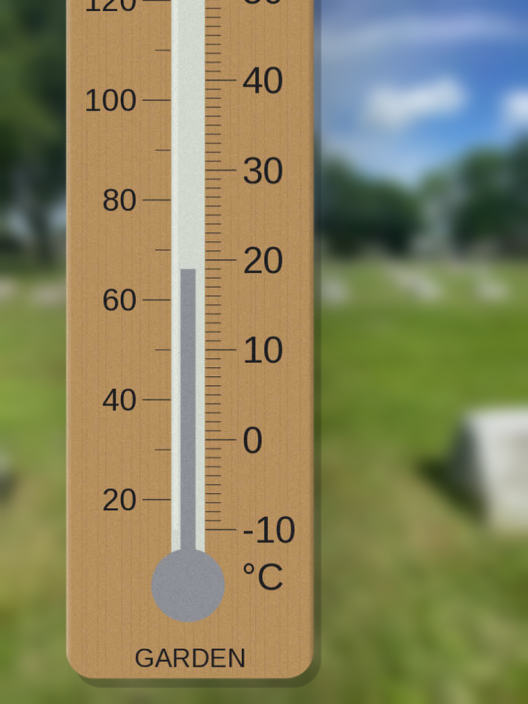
19 °C
